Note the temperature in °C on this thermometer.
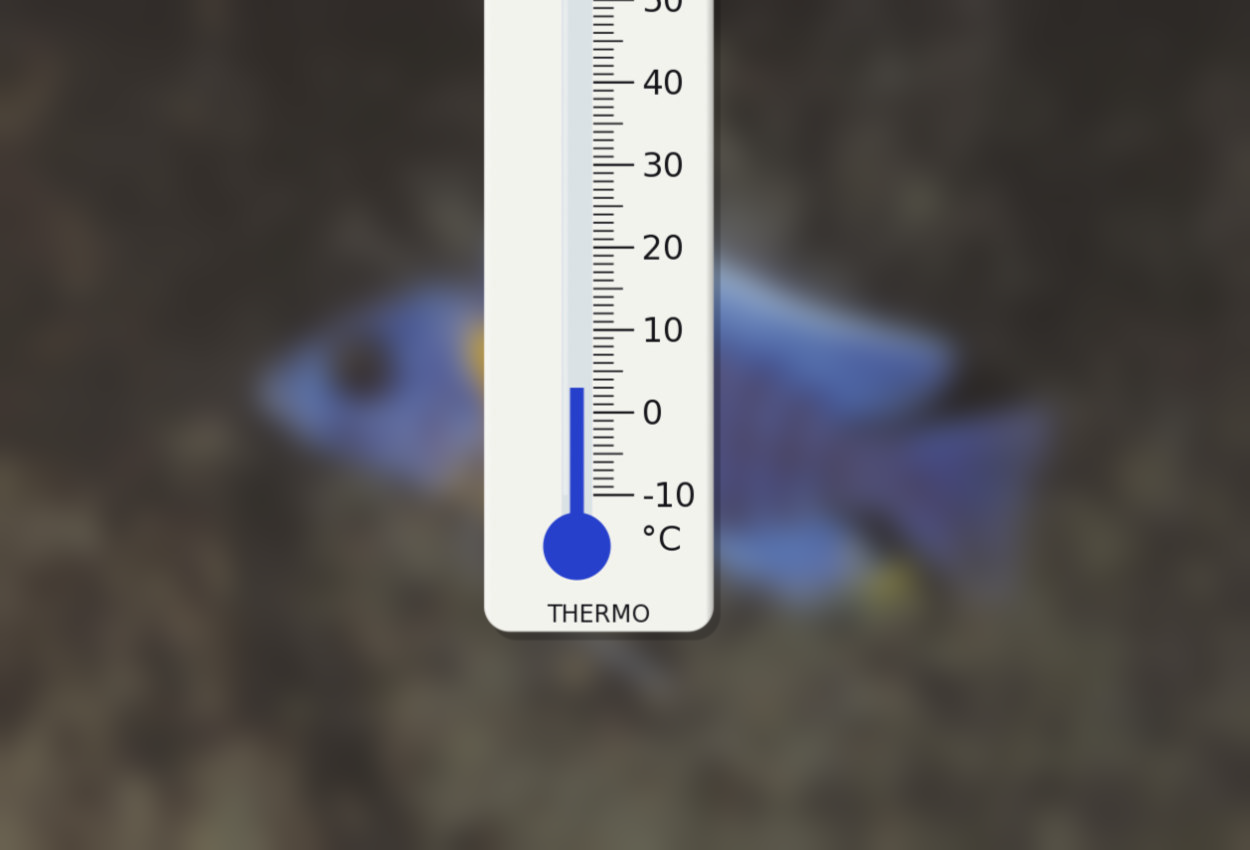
3 °C
